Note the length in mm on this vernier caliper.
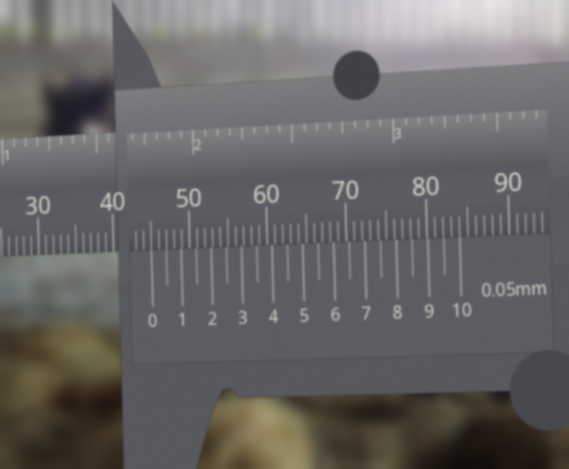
45.0 mm
